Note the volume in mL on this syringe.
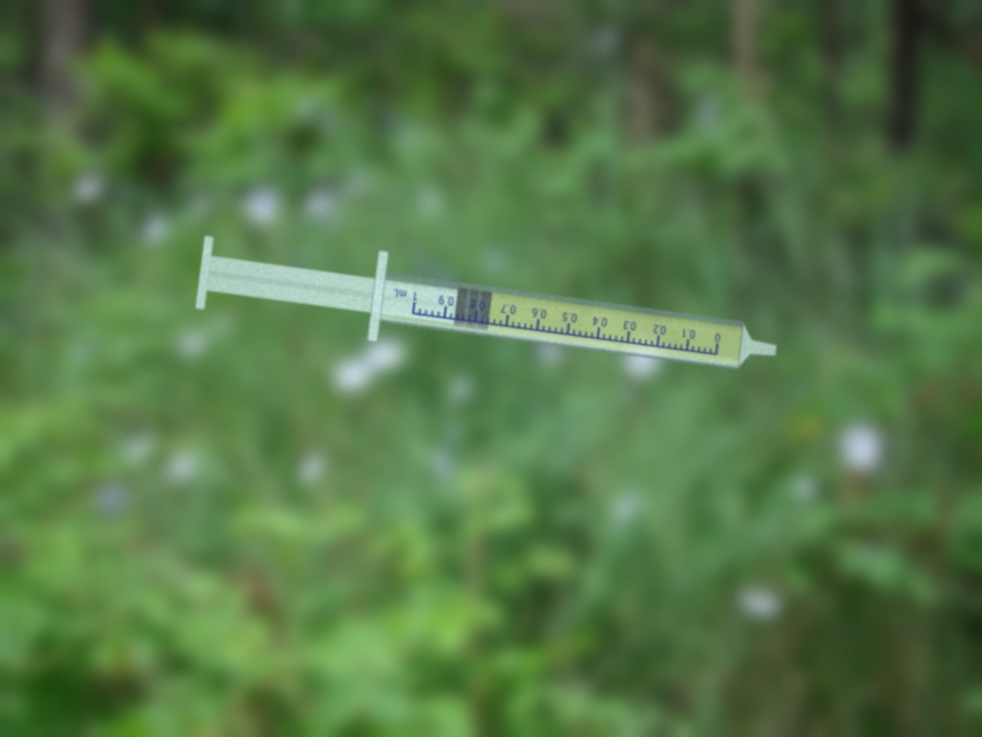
0.76 mL
